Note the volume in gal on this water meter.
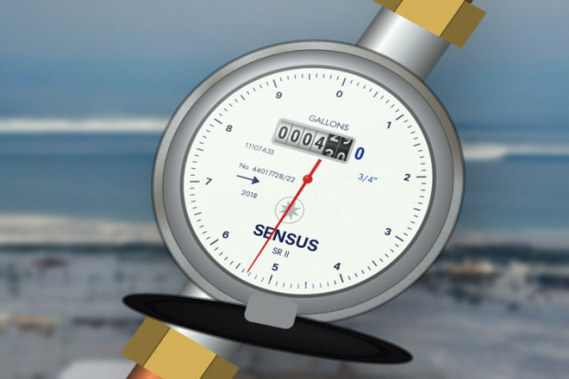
4295.3 gal
